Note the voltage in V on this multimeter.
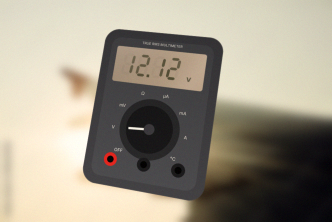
12.12 V
